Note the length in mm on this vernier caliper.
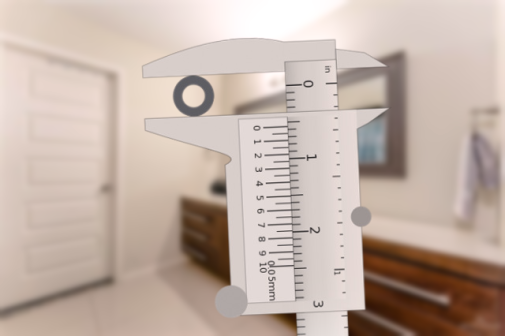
5.6 mm
